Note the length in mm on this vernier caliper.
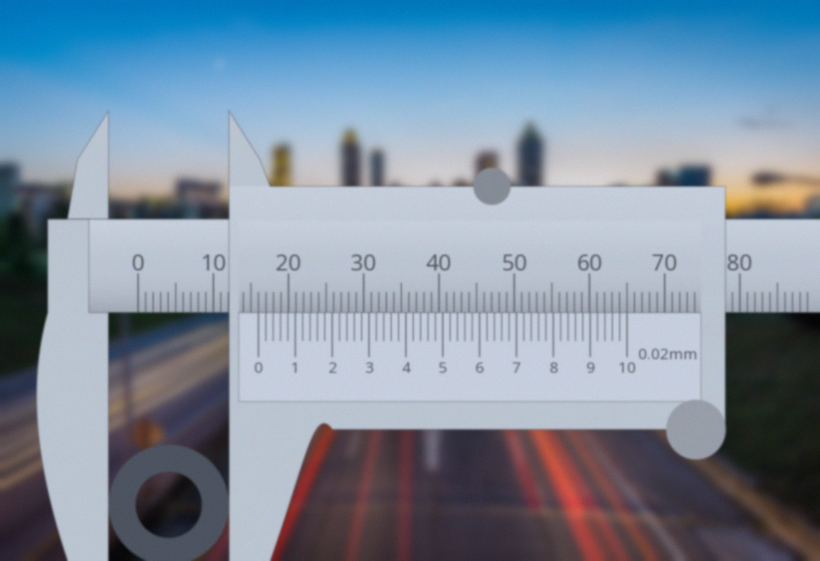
16.0 mm
